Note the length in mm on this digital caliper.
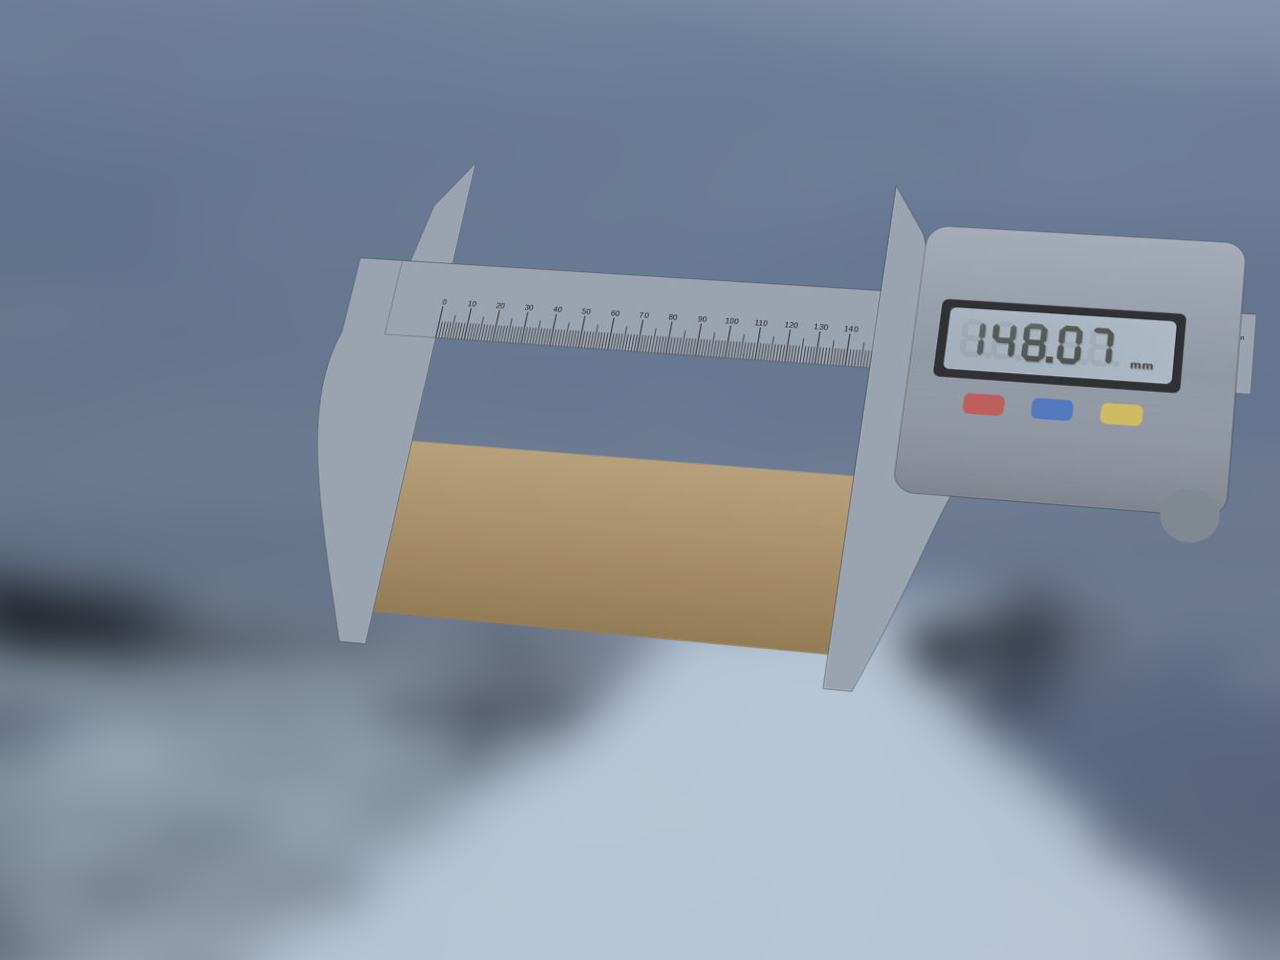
148.07 mm
